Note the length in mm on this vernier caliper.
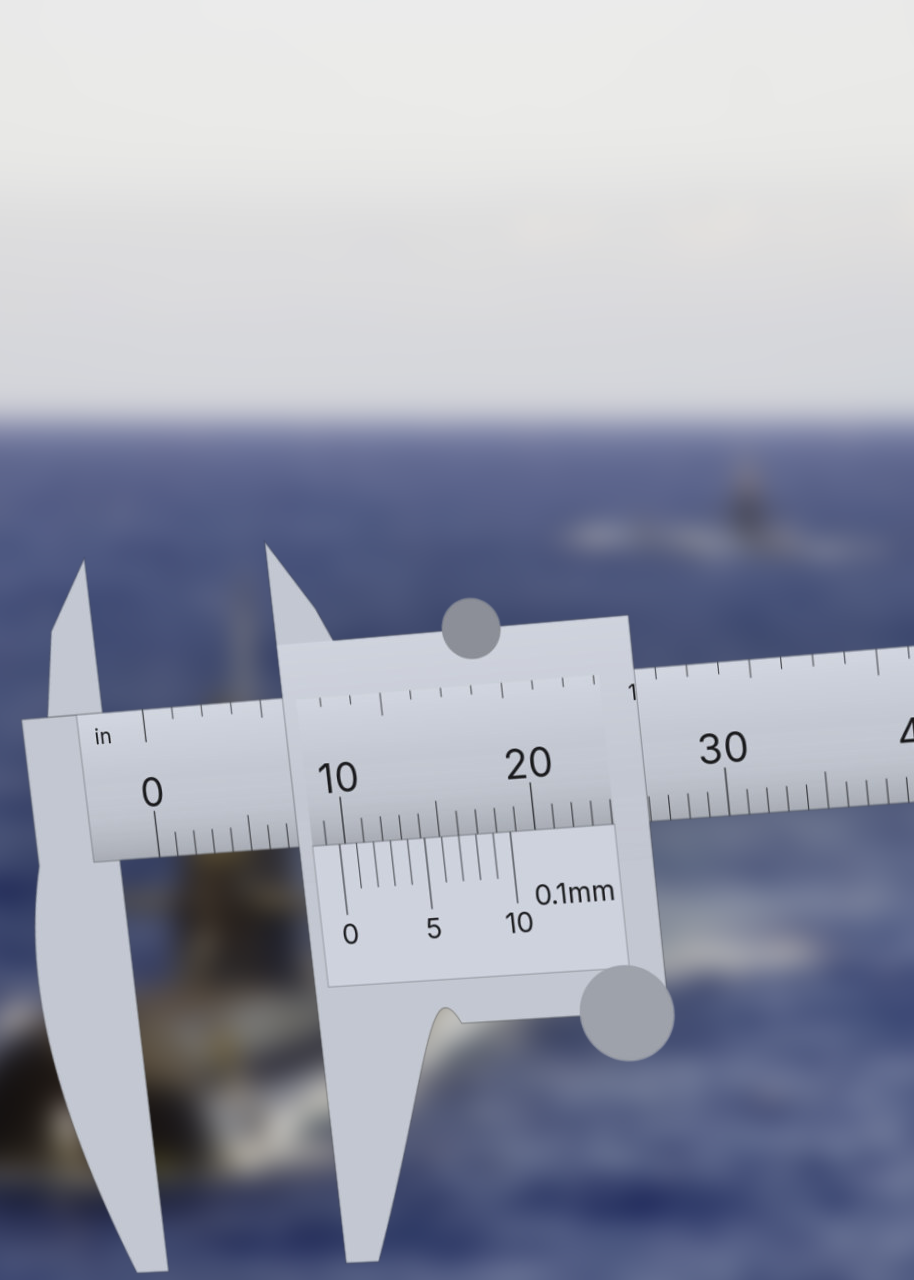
9.7 mm
